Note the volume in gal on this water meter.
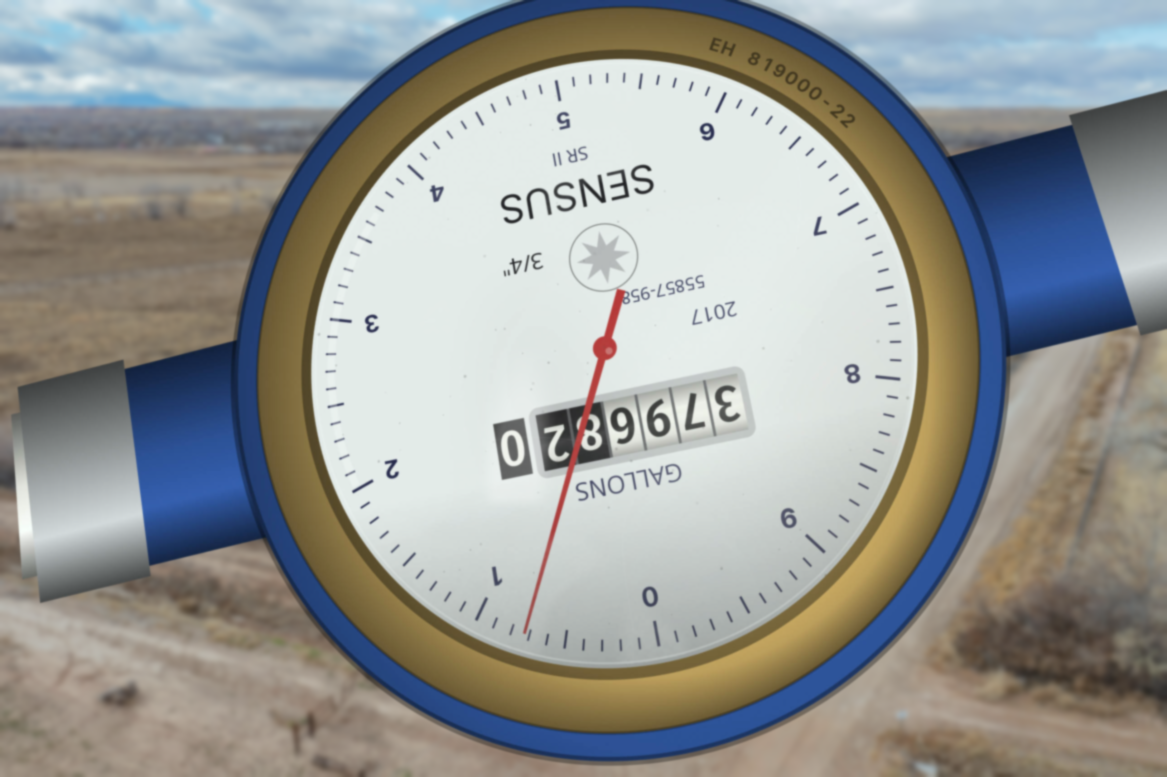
3796820.7 gal
